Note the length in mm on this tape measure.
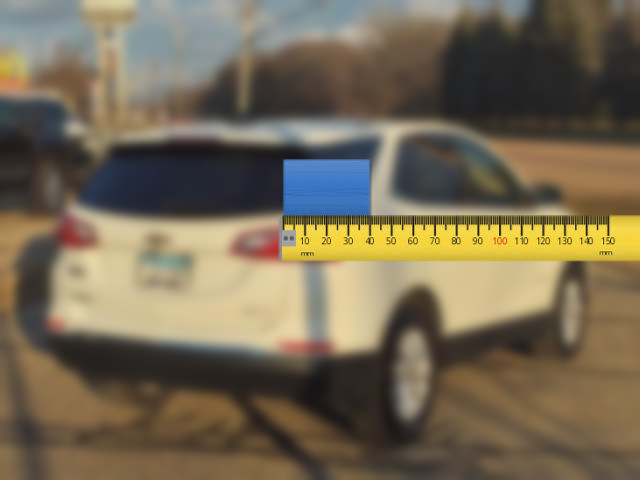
40 mm
